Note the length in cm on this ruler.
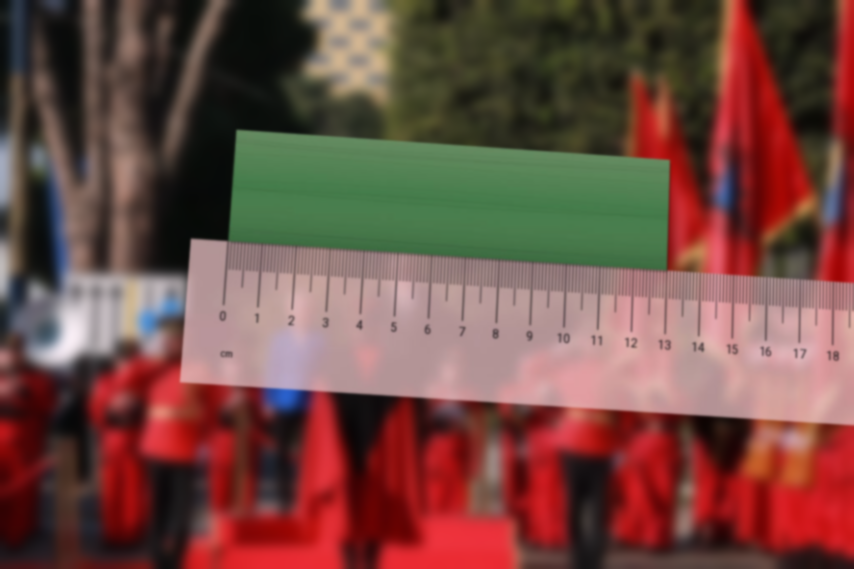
13 cm
